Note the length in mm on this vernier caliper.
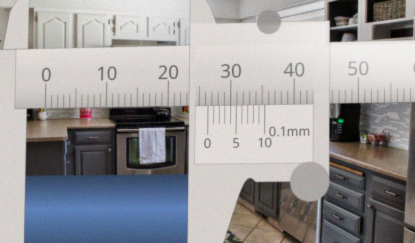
26.4 mm
